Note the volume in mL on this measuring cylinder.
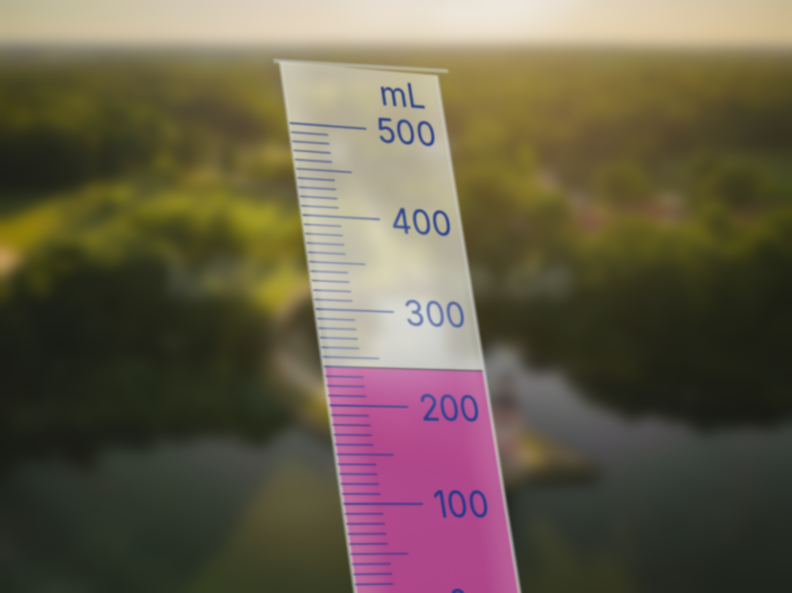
240 mL
